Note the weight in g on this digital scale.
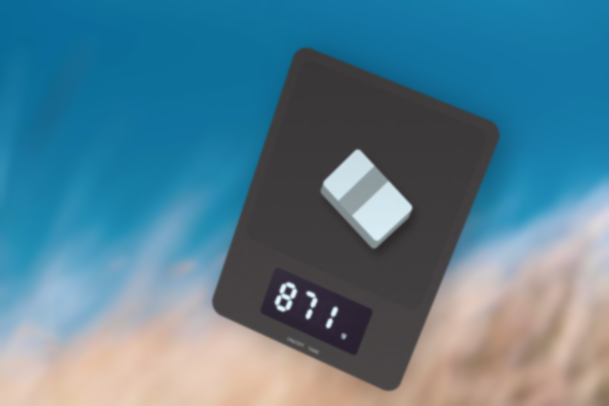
871 g
